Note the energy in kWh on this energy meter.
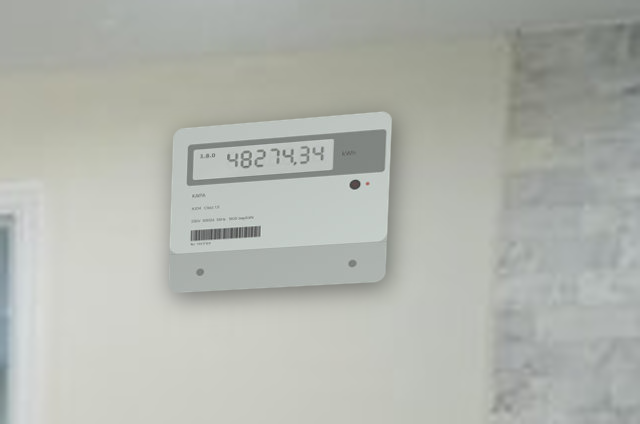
48274.34 kWh
